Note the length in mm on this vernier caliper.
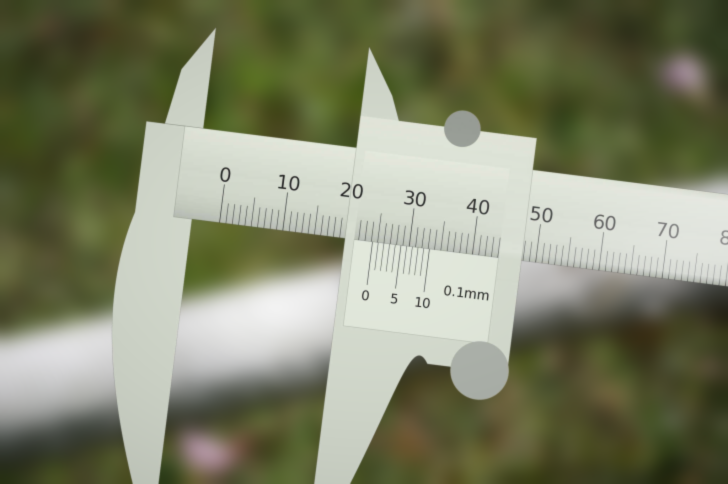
24.2 mm
